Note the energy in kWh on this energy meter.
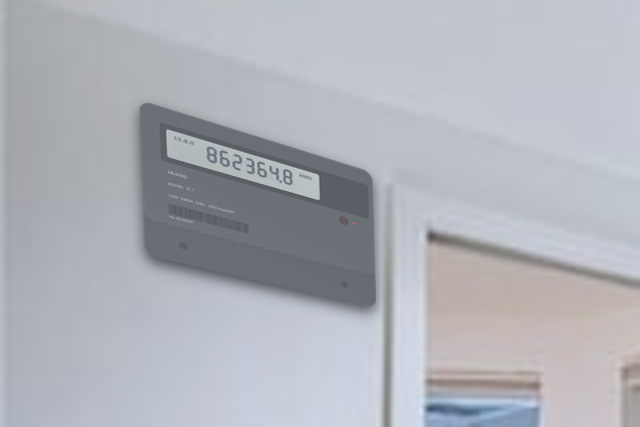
862364.8 kWh
